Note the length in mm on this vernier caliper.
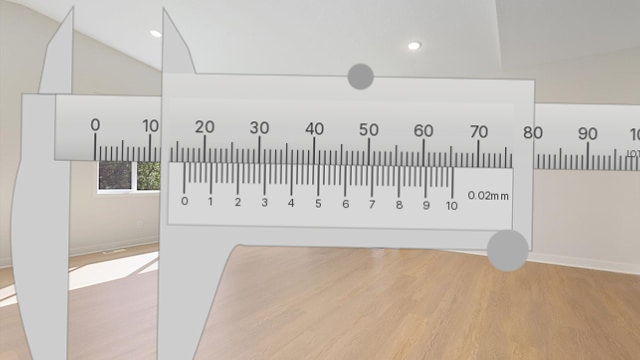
16.4 mm
